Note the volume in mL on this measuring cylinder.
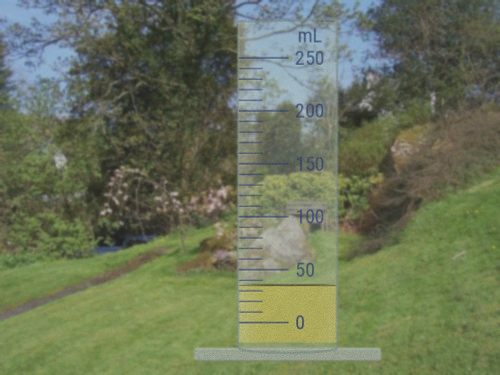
35 mL
